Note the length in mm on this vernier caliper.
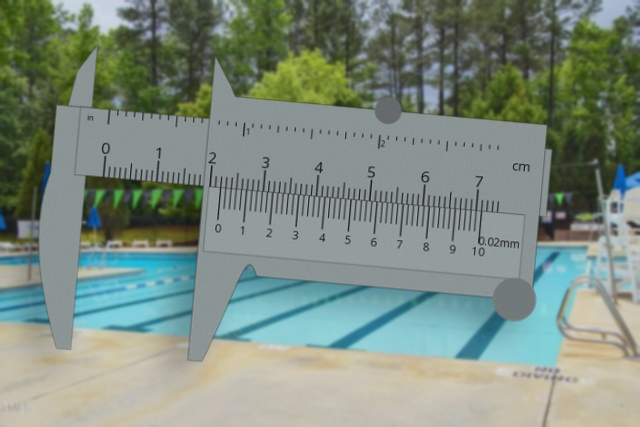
22.0 mm
